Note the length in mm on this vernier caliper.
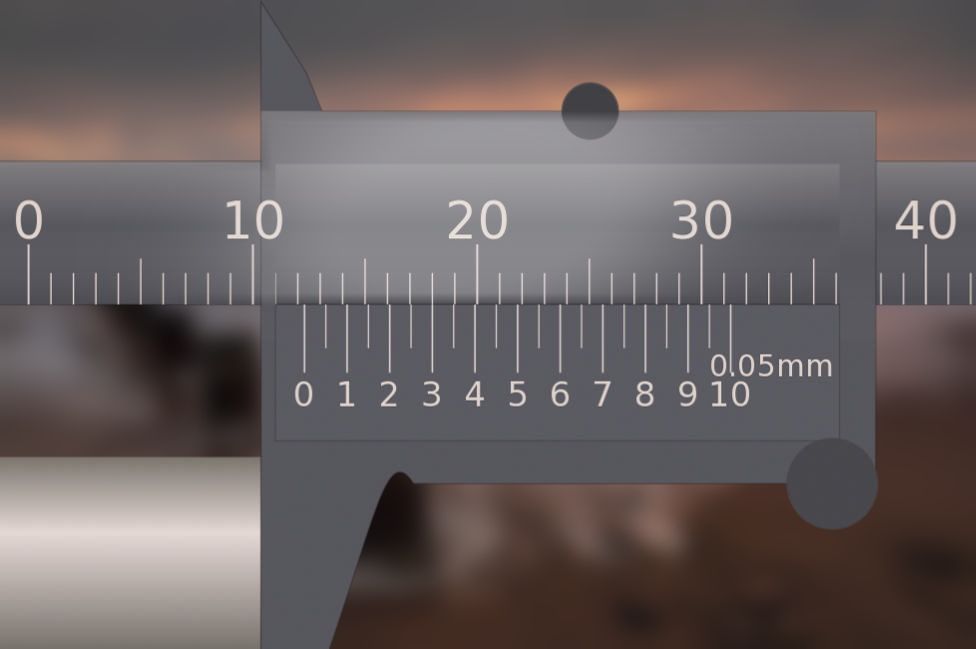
12.3 mm
